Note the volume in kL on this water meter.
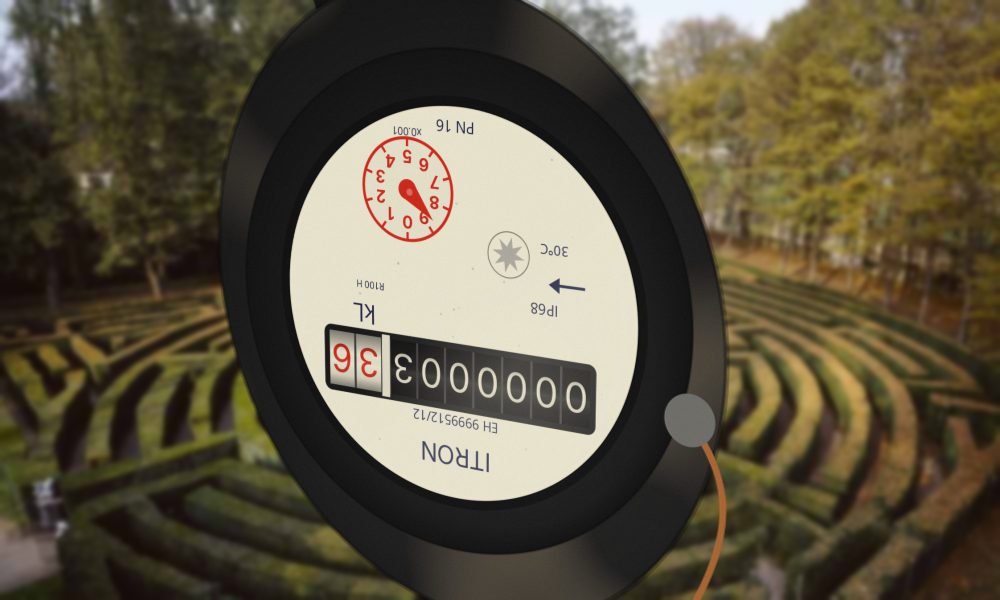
3.368 kL
